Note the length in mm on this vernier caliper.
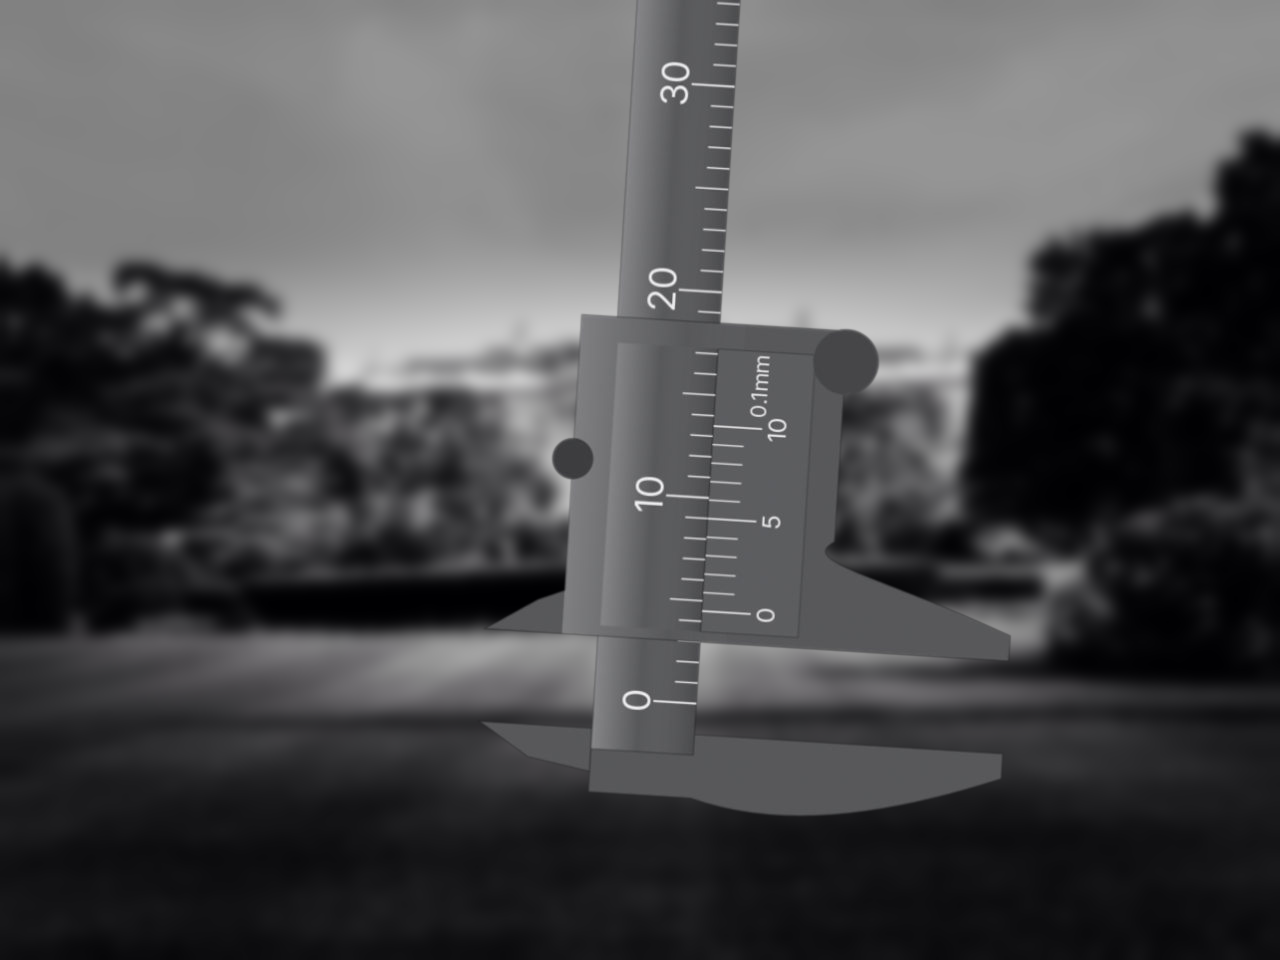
4.5 mm
